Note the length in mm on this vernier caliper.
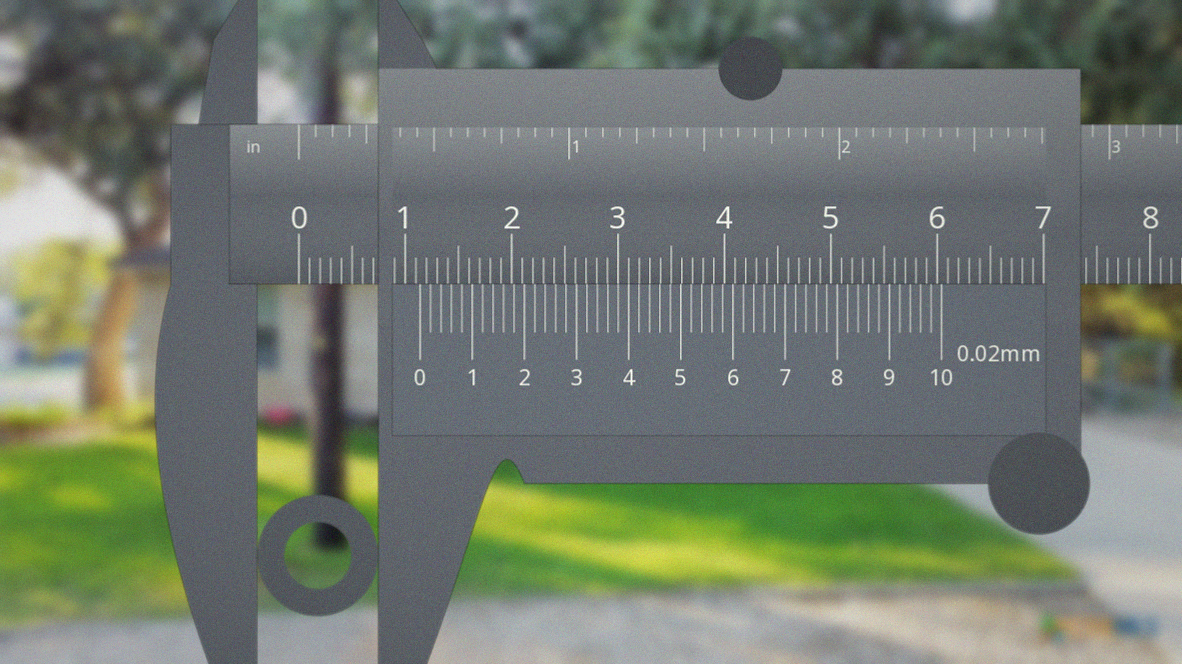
11.4 mm
